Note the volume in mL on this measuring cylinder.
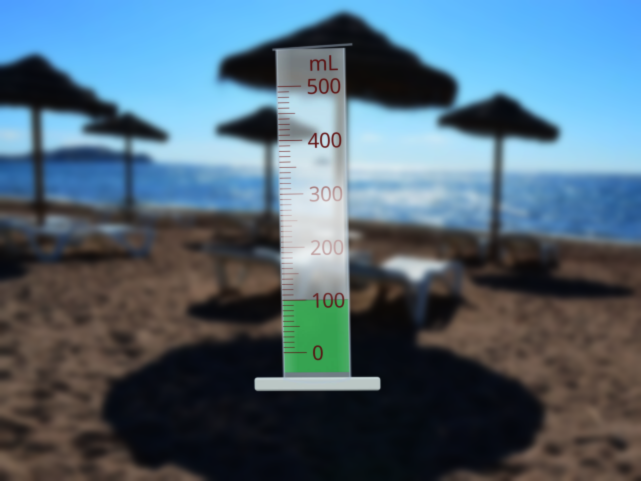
100 mL
